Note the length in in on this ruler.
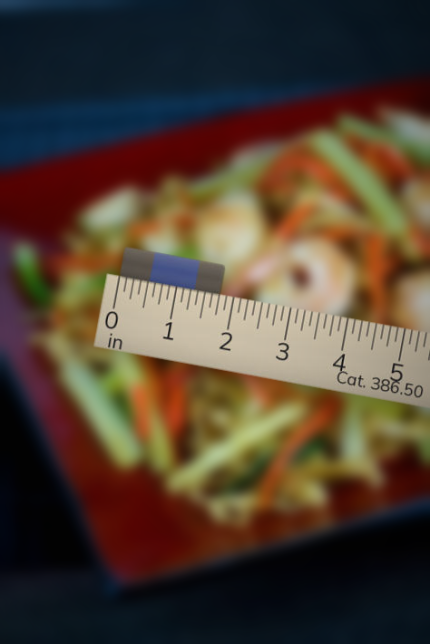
1.75 in
